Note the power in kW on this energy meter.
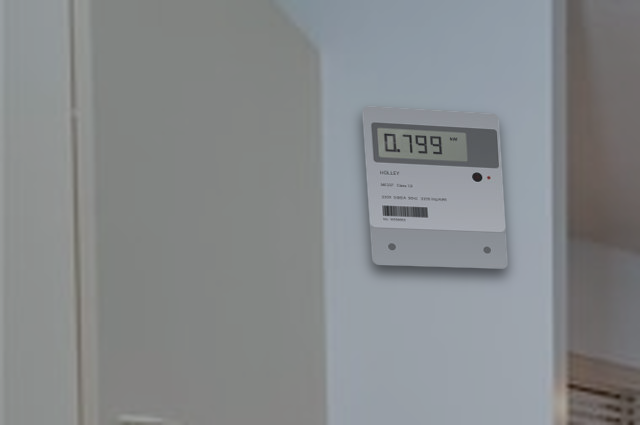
0.799 kW
